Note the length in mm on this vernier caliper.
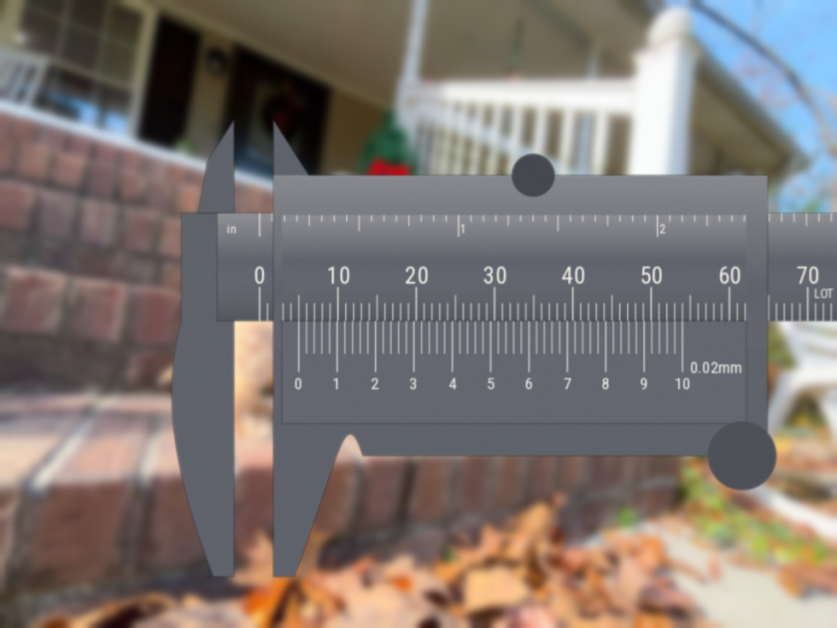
5.0 mm
